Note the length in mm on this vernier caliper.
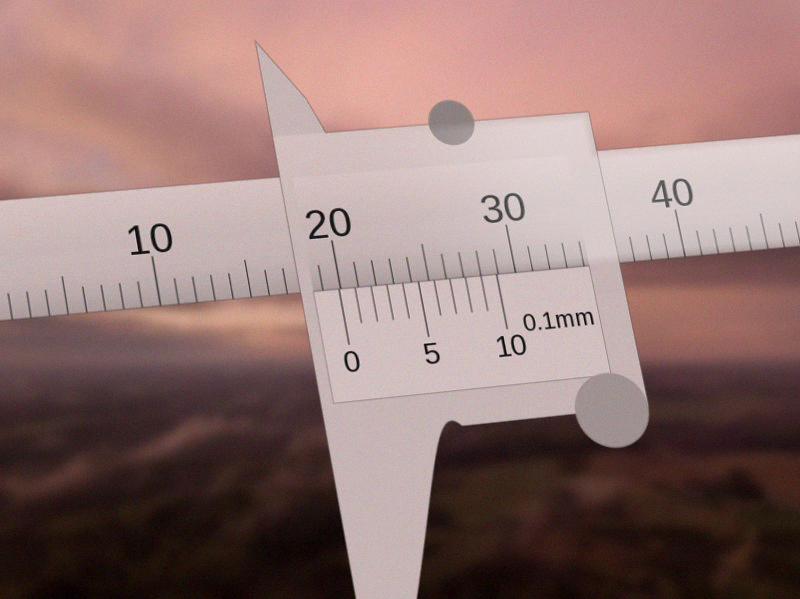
19.9 mm
